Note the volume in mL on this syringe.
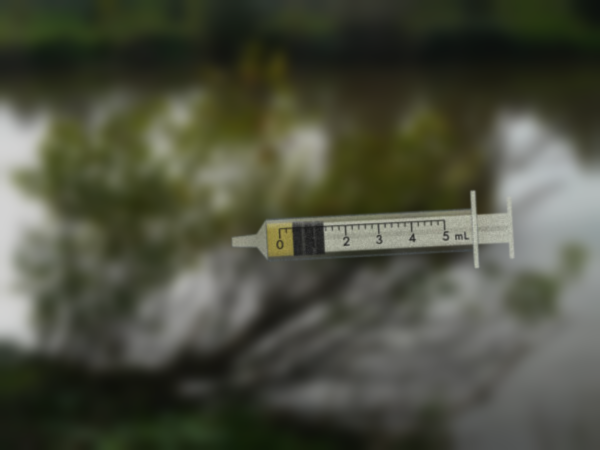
0.4 mL
